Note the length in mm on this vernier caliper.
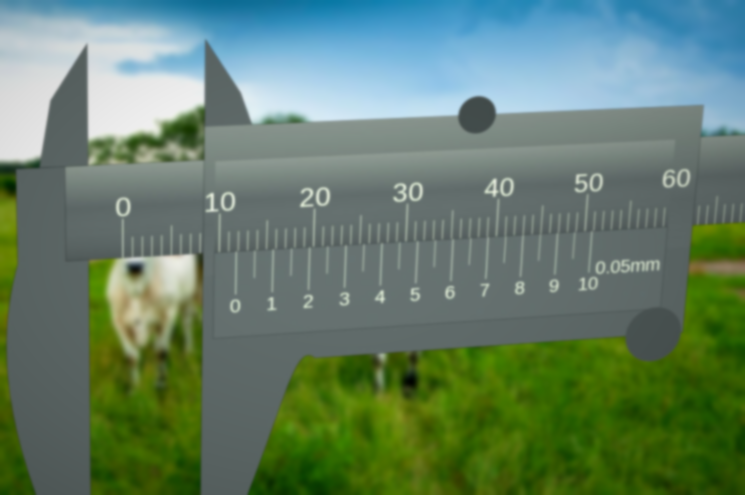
11.8 mm
